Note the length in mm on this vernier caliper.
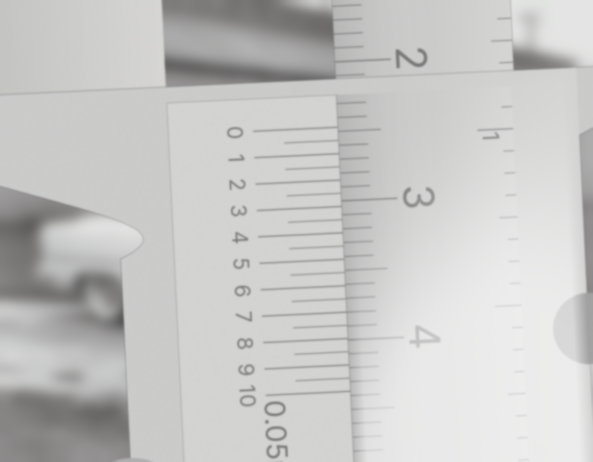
24.7 mm
